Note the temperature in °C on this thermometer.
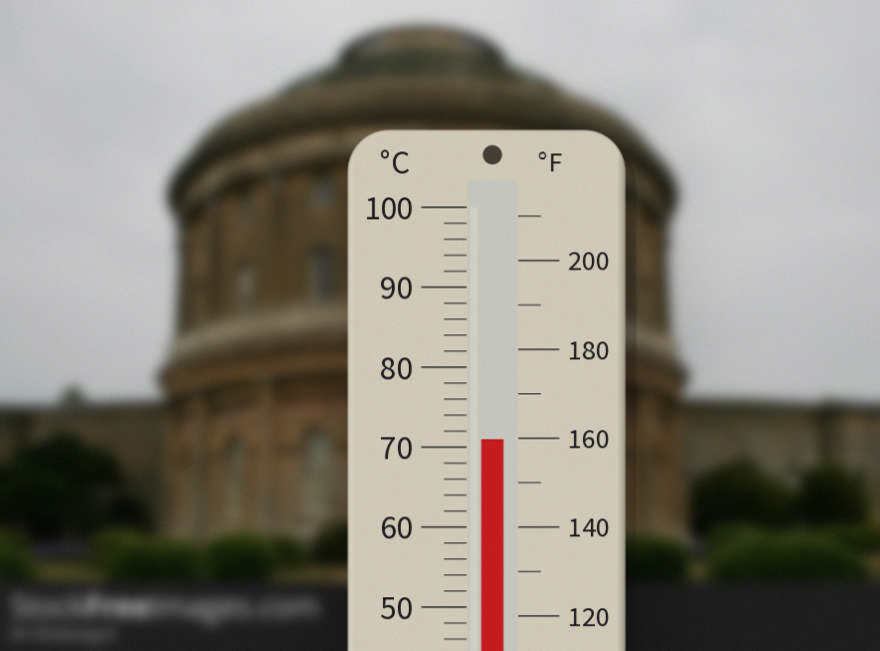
71 °C
